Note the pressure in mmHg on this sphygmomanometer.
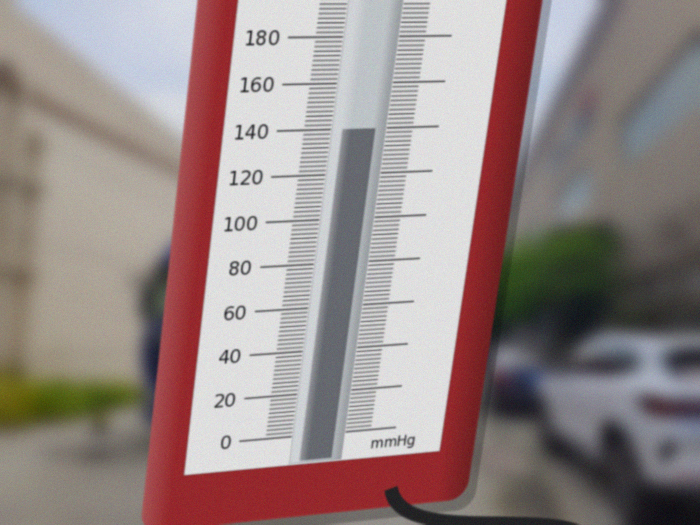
140 mmHg
